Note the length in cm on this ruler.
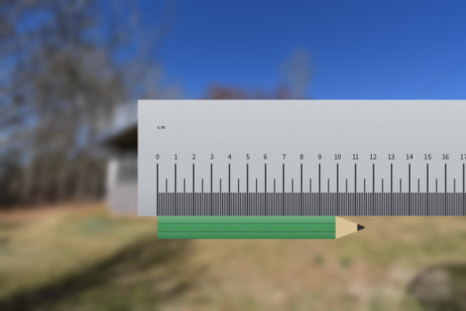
11.5 cm
